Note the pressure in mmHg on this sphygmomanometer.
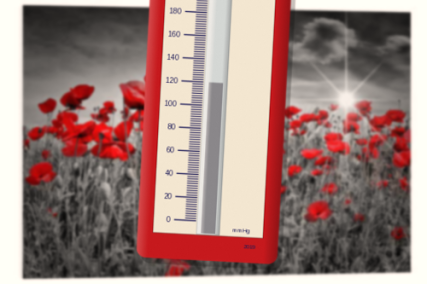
120 mmHg
